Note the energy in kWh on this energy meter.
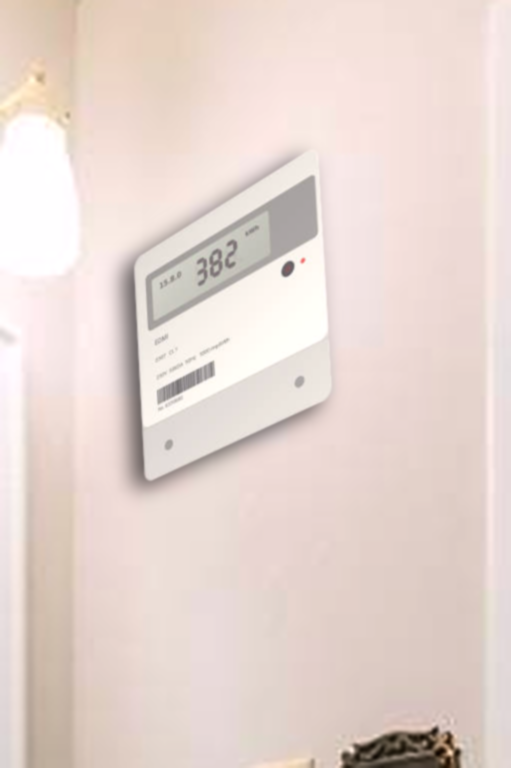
382 kWh
